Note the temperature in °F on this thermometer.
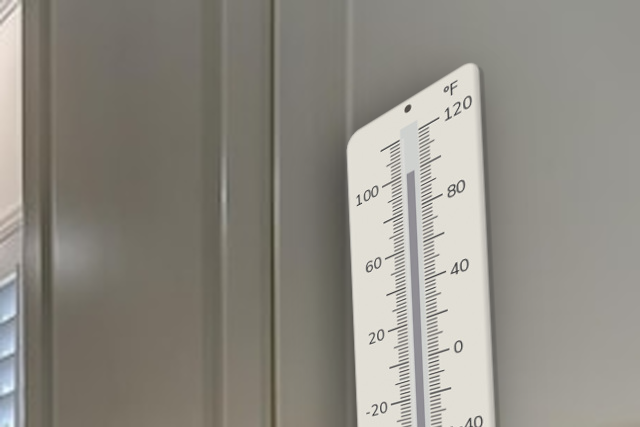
100 °F
